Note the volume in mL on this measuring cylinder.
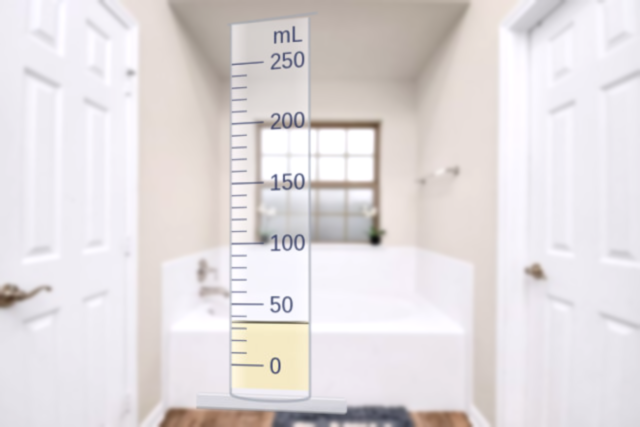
35 mL
